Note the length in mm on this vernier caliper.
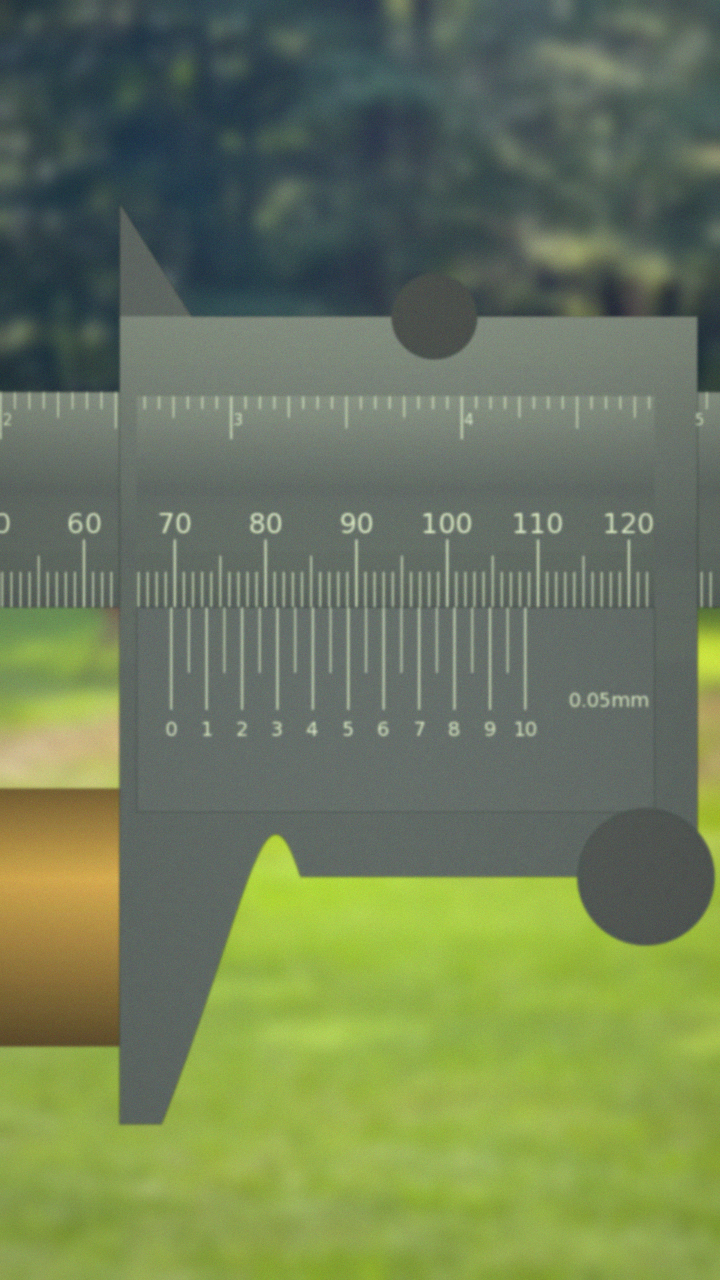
69.6 mm
